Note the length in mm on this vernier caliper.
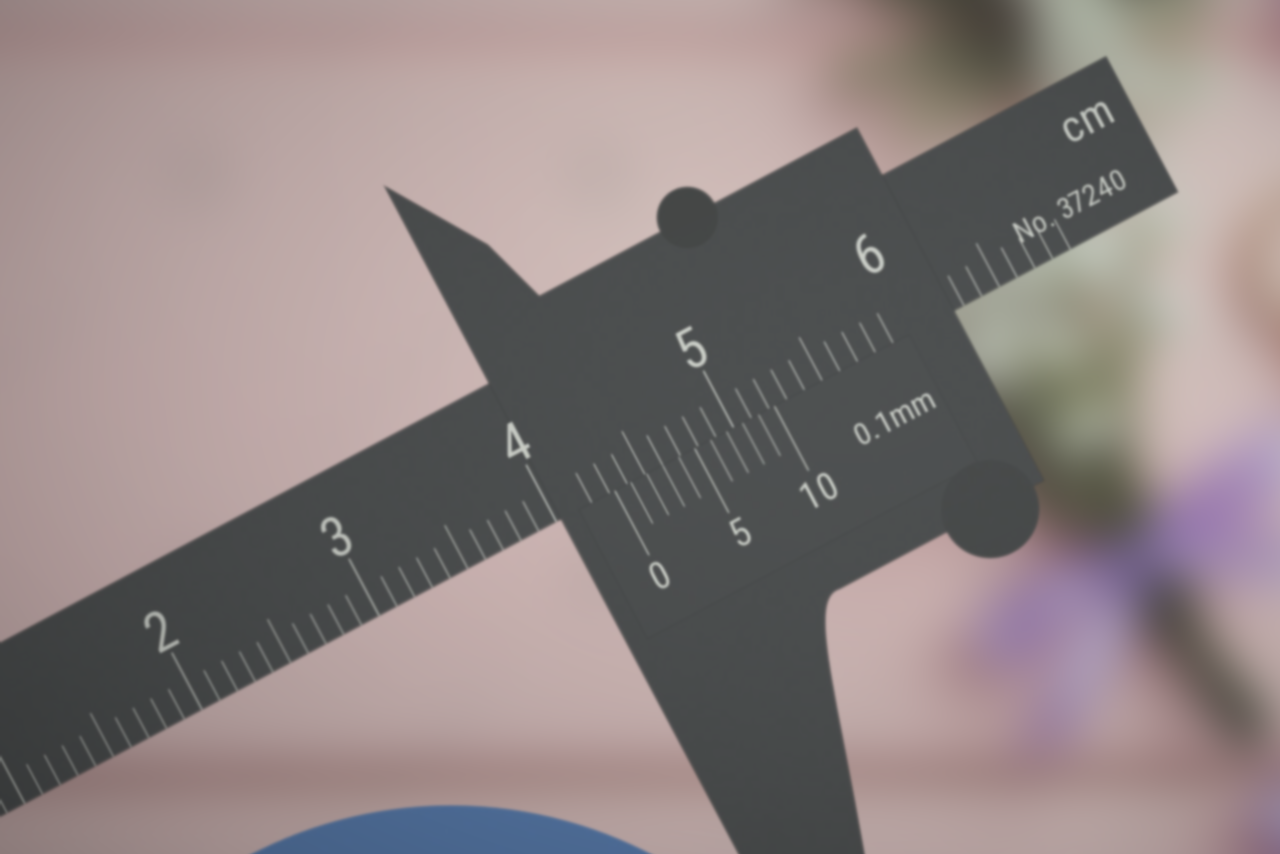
43.3 mm
